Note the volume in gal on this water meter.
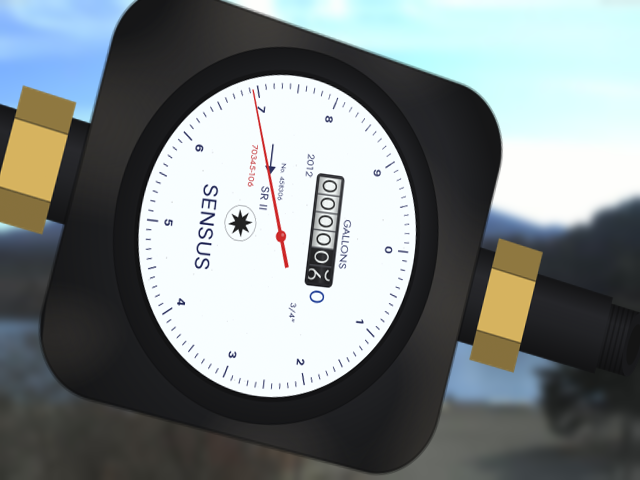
56.9 gal
